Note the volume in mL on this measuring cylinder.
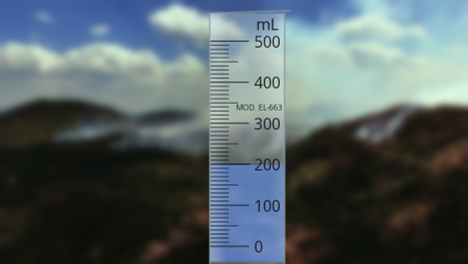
200 mL
